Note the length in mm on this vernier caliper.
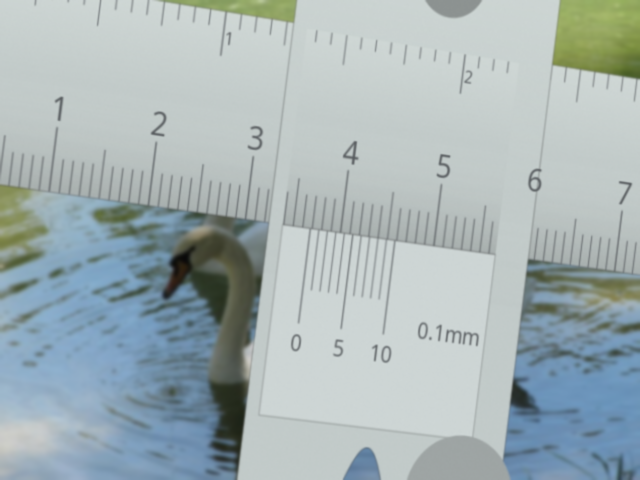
36.8 mm
